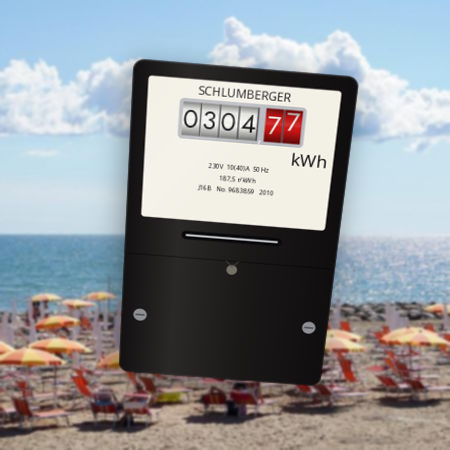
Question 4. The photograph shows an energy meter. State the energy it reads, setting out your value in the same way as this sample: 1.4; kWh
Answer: 304.77; kWh
